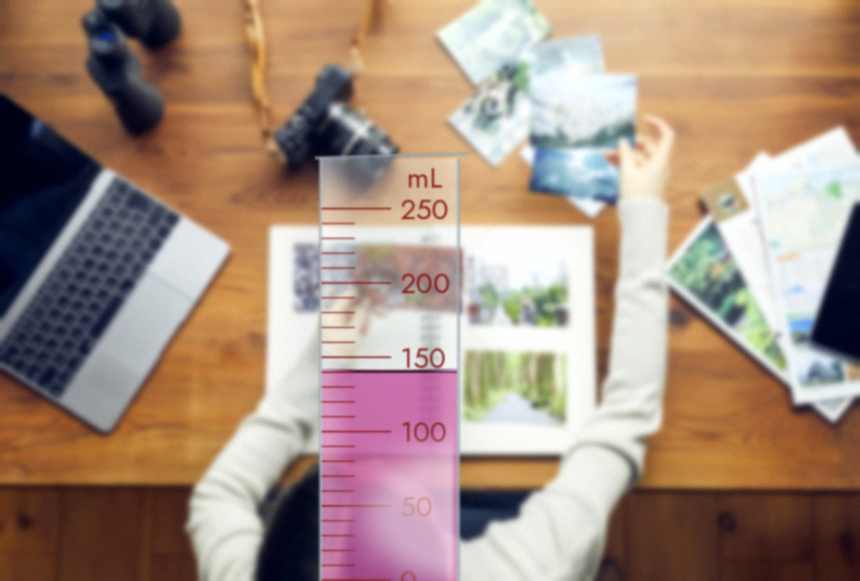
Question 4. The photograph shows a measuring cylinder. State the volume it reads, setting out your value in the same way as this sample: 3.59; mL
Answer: 140; mL
